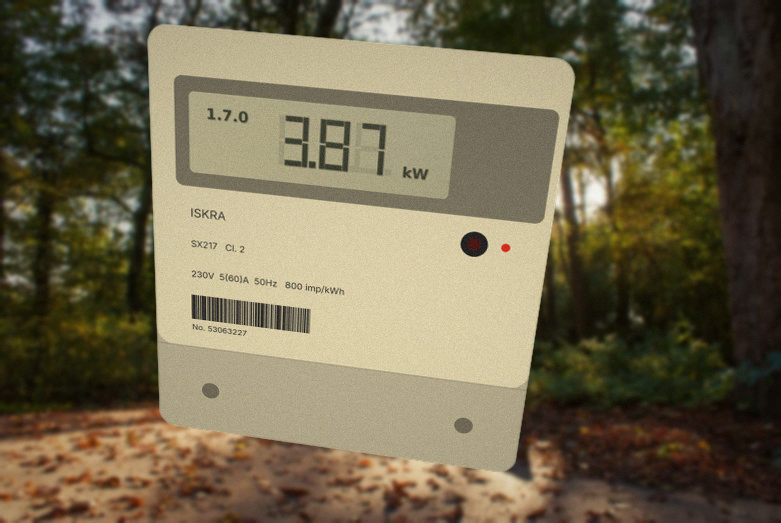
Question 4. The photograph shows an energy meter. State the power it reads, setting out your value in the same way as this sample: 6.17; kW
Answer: 3.87; kW
